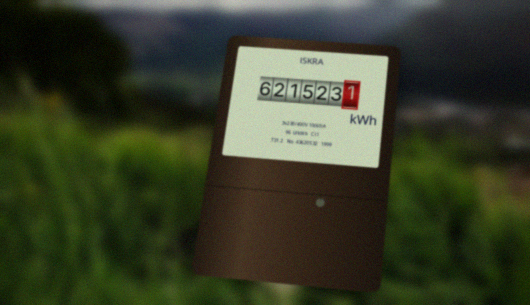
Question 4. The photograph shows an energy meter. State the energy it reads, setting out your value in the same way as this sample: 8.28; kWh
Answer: 621523.1; kWh
